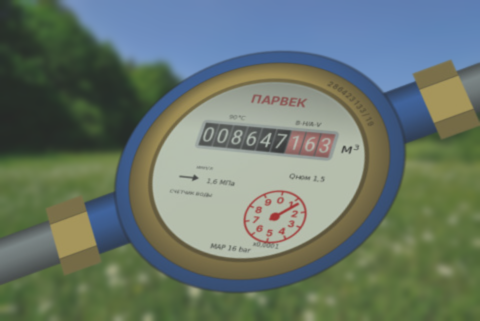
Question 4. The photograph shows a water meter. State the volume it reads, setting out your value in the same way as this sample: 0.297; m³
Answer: 8647.1631; m³
